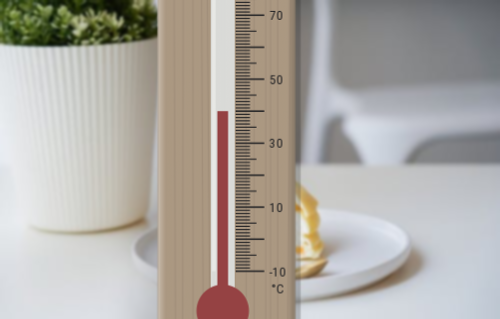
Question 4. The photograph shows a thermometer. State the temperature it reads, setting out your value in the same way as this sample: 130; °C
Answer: 40; °C
